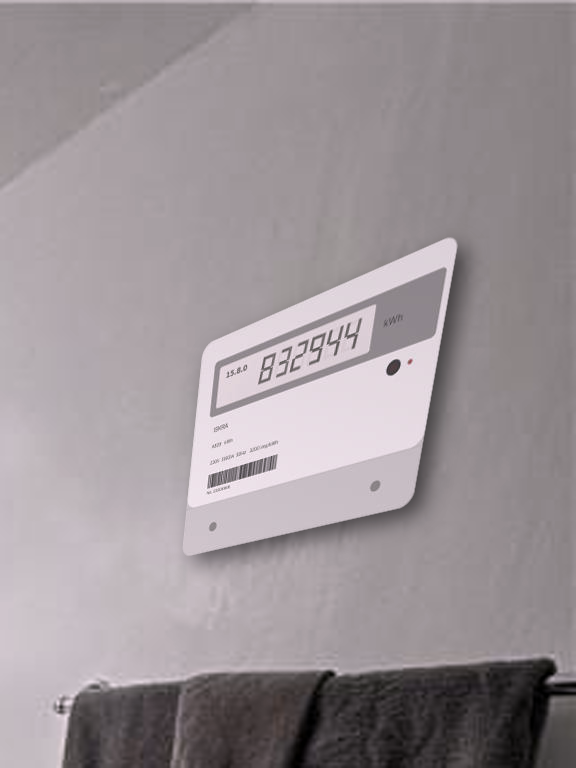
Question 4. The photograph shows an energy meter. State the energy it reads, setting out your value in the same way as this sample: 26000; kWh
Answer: 832944; kWh
